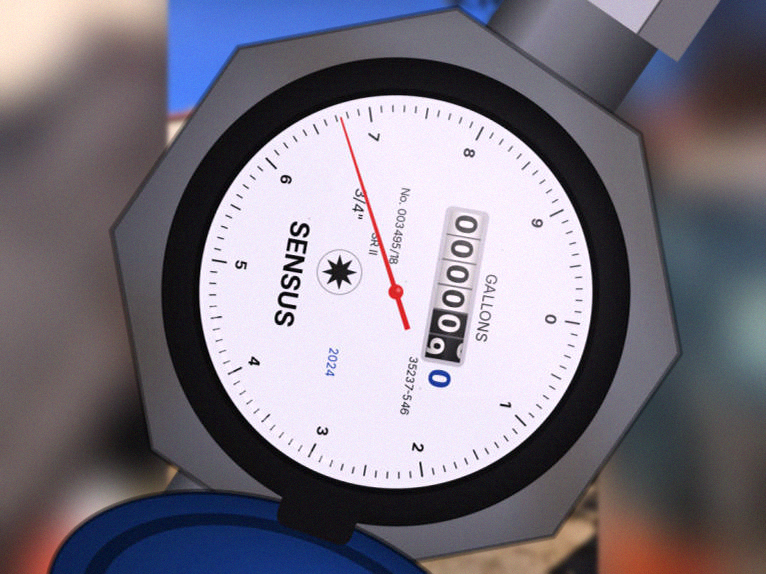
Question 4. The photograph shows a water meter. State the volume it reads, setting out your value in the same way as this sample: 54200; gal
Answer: 86.7; gal
